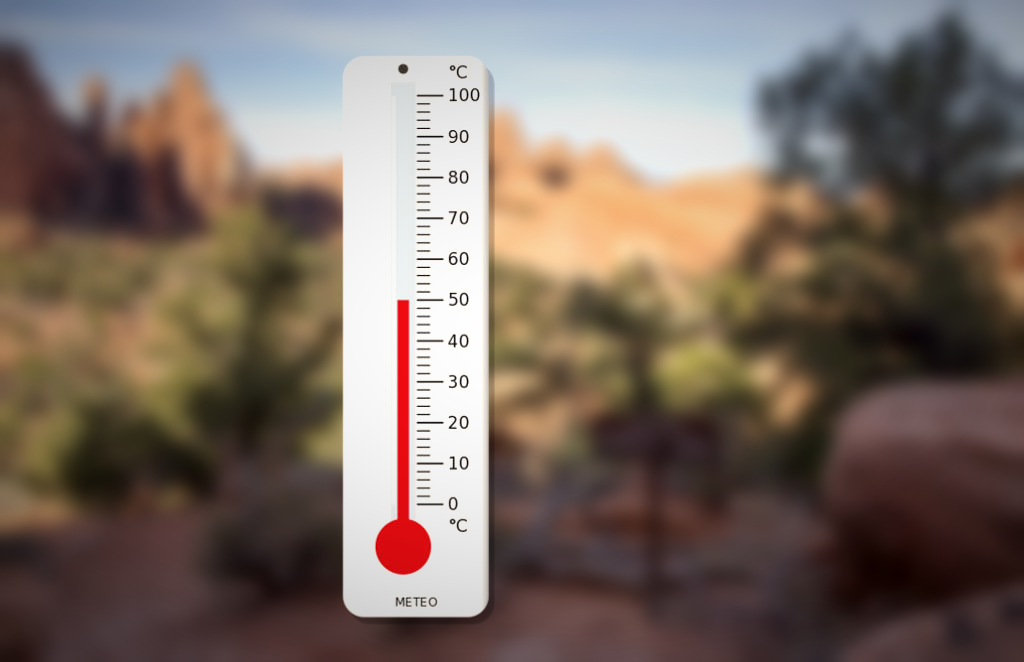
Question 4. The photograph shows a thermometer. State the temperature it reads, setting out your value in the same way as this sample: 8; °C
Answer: 50; °C
